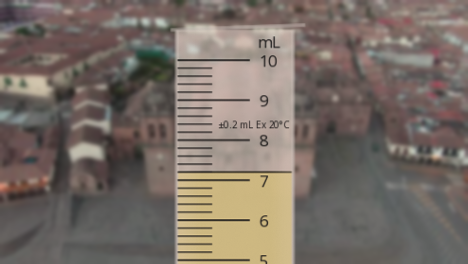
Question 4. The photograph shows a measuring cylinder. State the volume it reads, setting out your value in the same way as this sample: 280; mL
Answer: 7.2; mL
